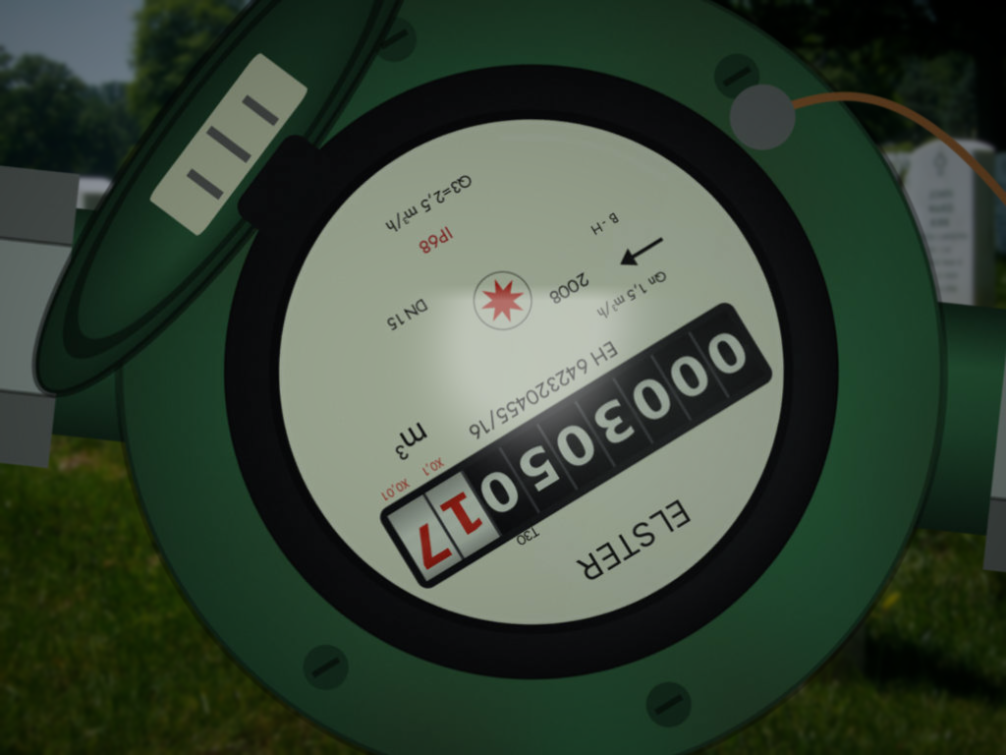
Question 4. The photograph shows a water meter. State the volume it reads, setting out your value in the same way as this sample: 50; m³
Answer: 3050.17; m³
